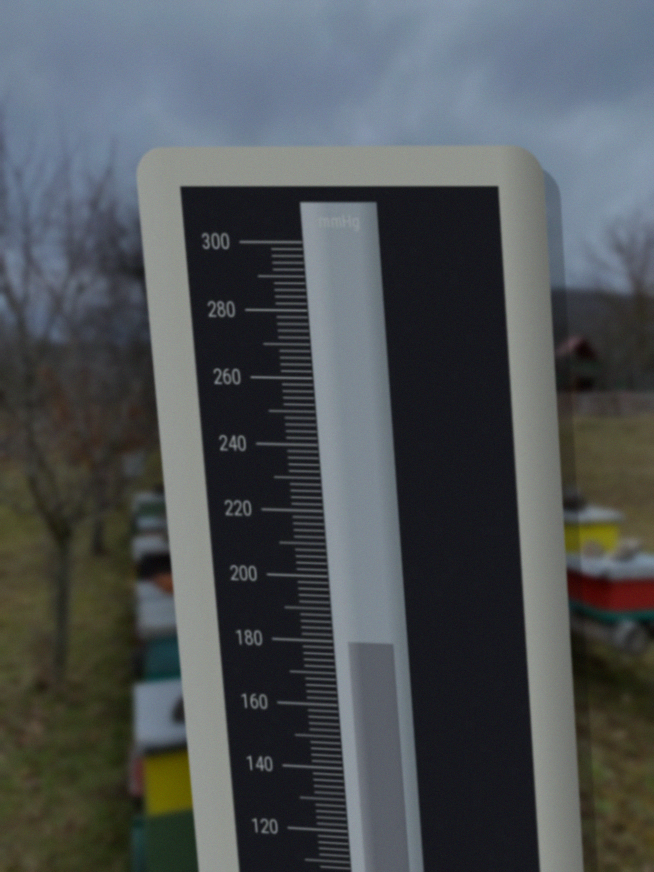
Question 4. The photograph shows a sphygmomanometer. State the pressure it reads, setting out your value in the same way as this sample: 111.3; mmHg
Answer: 180; mmHg
